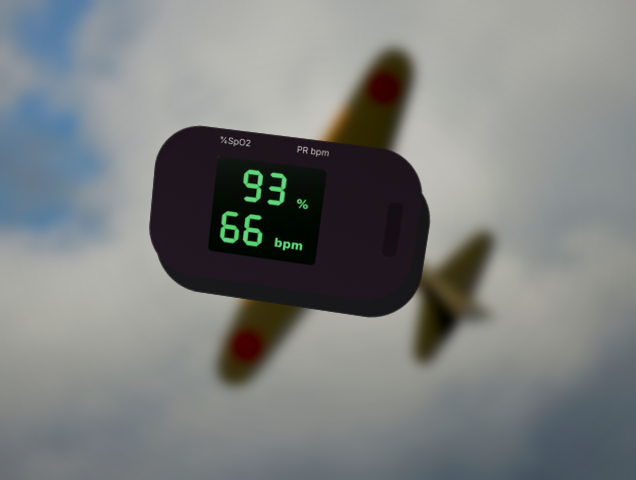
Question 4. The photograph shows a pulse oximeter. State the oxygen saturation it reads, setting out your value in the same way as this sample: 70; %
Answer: 93; %
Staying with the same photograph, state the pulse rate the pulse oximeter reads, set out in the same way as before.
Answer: 66; bpm
